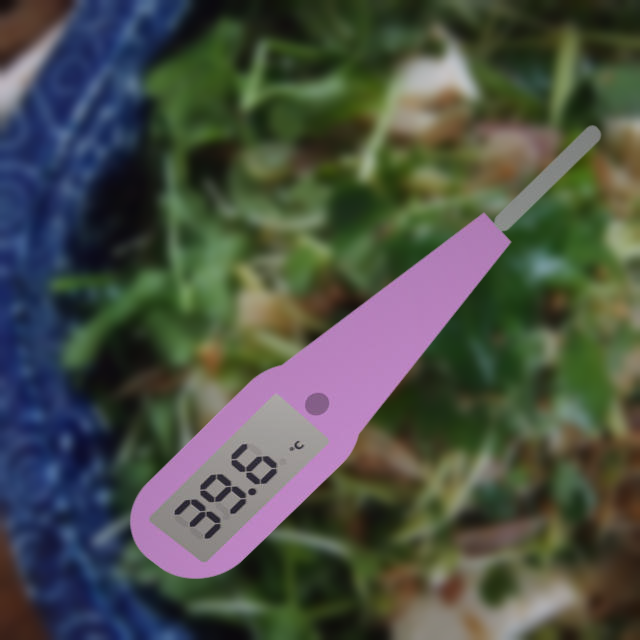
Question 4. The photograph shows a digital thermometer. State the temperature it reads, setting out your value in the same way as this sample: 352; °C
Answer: 39.6; °C
